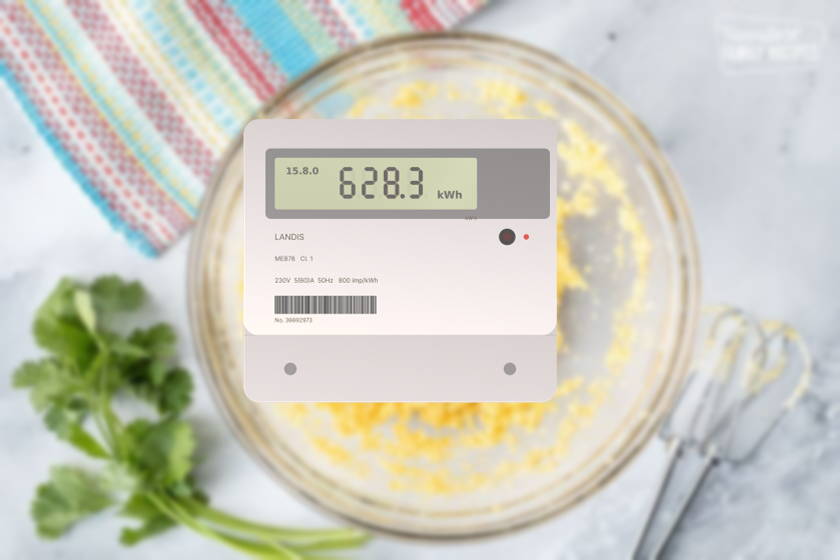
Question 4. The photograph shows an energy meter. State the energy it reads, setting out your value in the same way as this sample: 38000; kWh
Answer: 628.3; kWh
